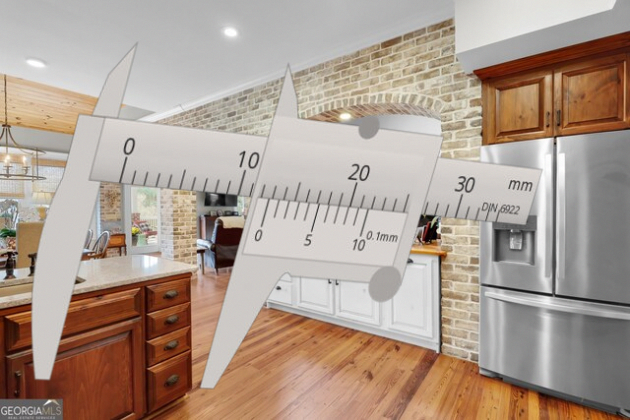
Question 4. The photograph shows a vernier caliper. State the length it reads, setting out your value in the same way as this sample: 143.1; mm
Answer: 12.7; mm
